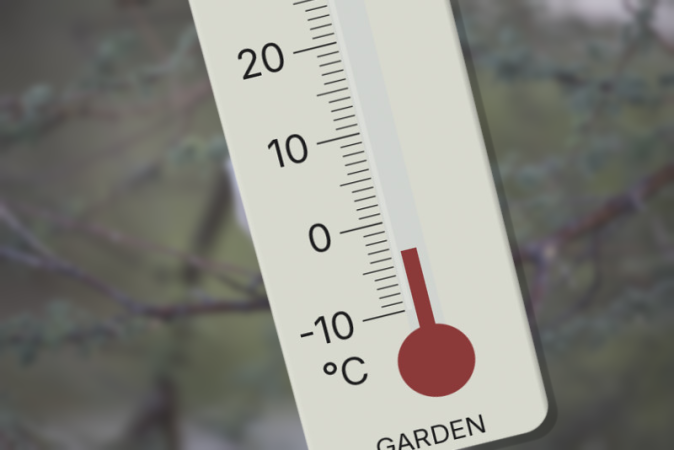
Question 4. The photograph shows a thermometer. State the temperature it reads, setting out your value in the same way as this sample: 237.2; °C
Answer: -3.5; °C
